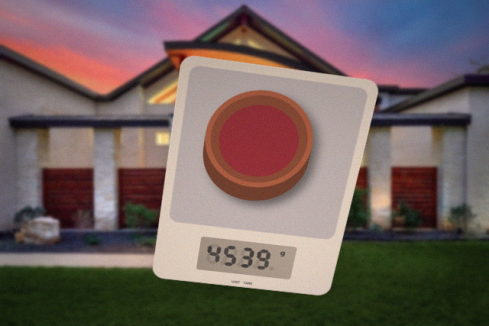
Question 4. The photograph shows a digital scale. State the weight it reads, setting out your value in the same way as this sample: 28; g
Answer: 4539; g
